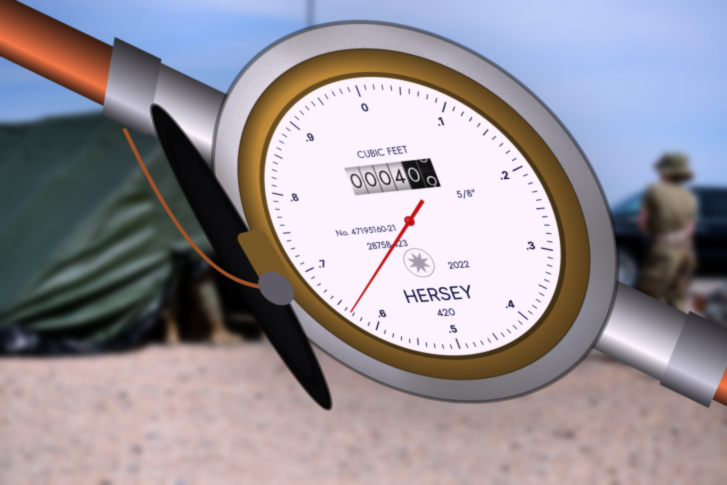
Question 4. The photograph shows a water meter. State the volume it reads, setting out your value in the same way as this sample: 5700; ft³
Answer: 408.63; ft³
